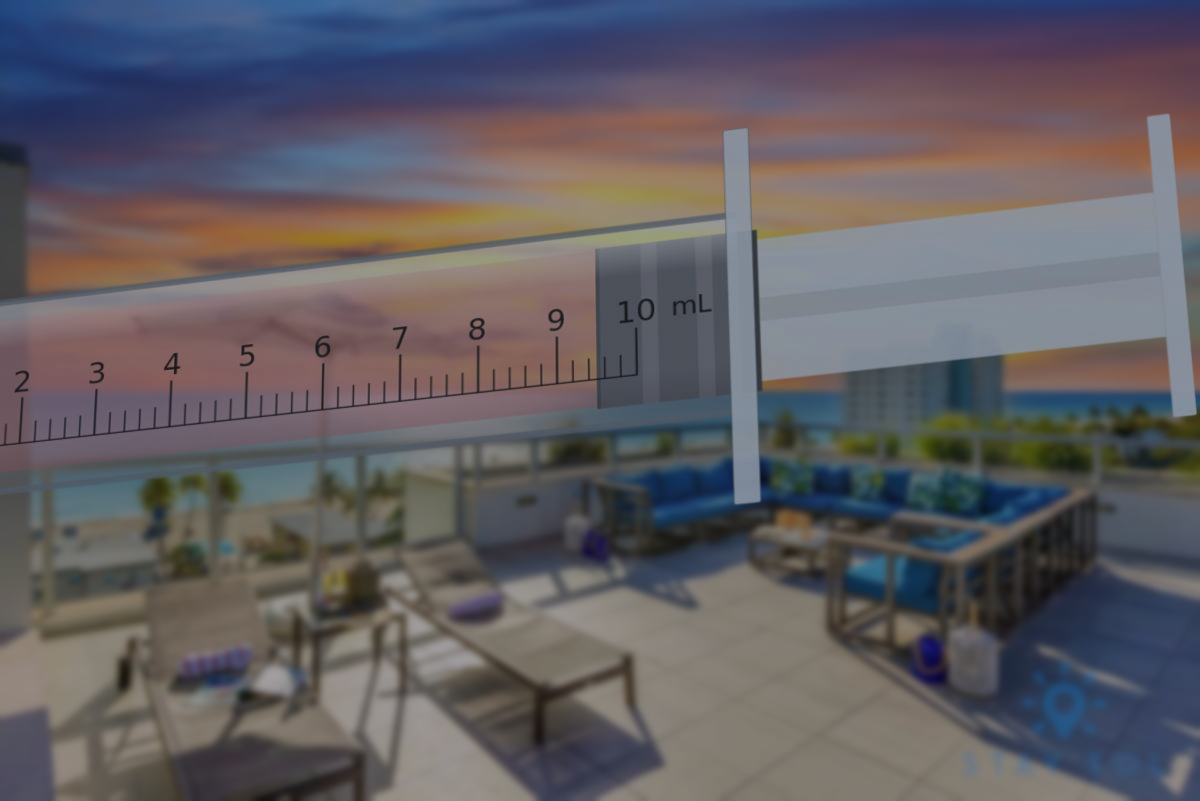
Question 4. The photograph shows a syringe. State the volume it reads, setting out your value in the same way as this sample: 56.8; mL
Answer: 9.5; mL
